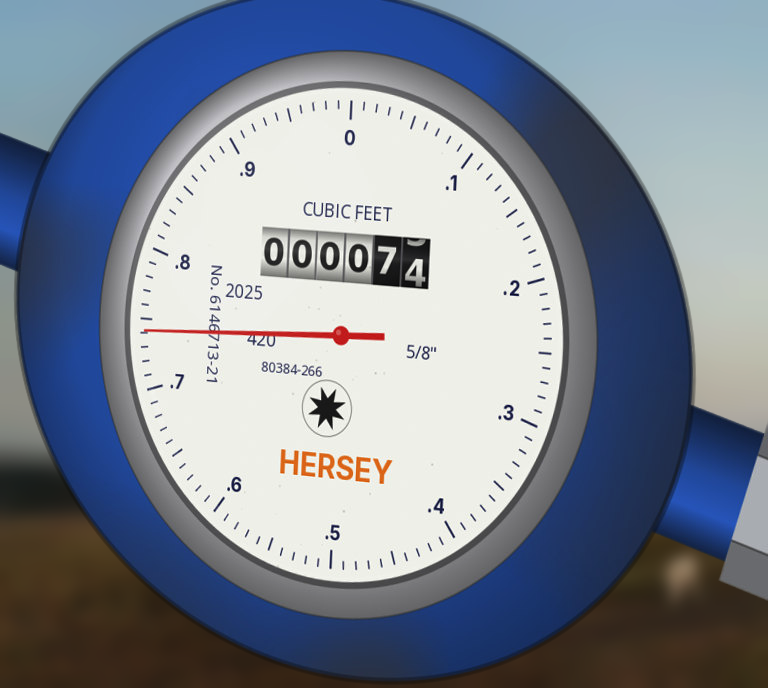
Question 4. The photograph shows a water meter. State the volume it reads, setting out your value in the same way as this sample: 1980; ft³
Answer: 73.74; ft³
